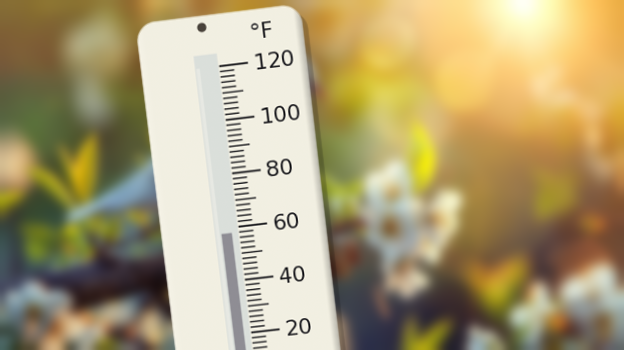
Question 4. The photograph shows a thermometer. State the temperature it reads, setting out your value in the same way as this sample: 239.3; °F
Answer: 58; °F
